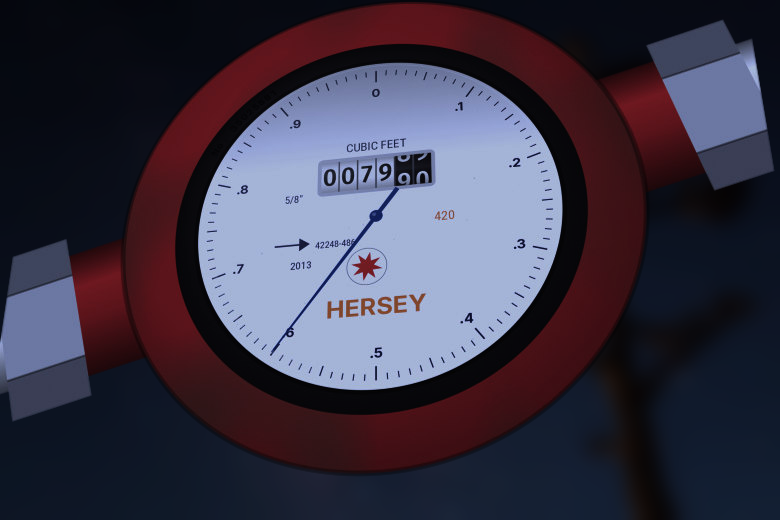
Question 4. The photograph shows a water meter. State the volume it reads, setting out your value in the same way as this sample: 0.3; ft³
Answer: 7989.60; ft³
